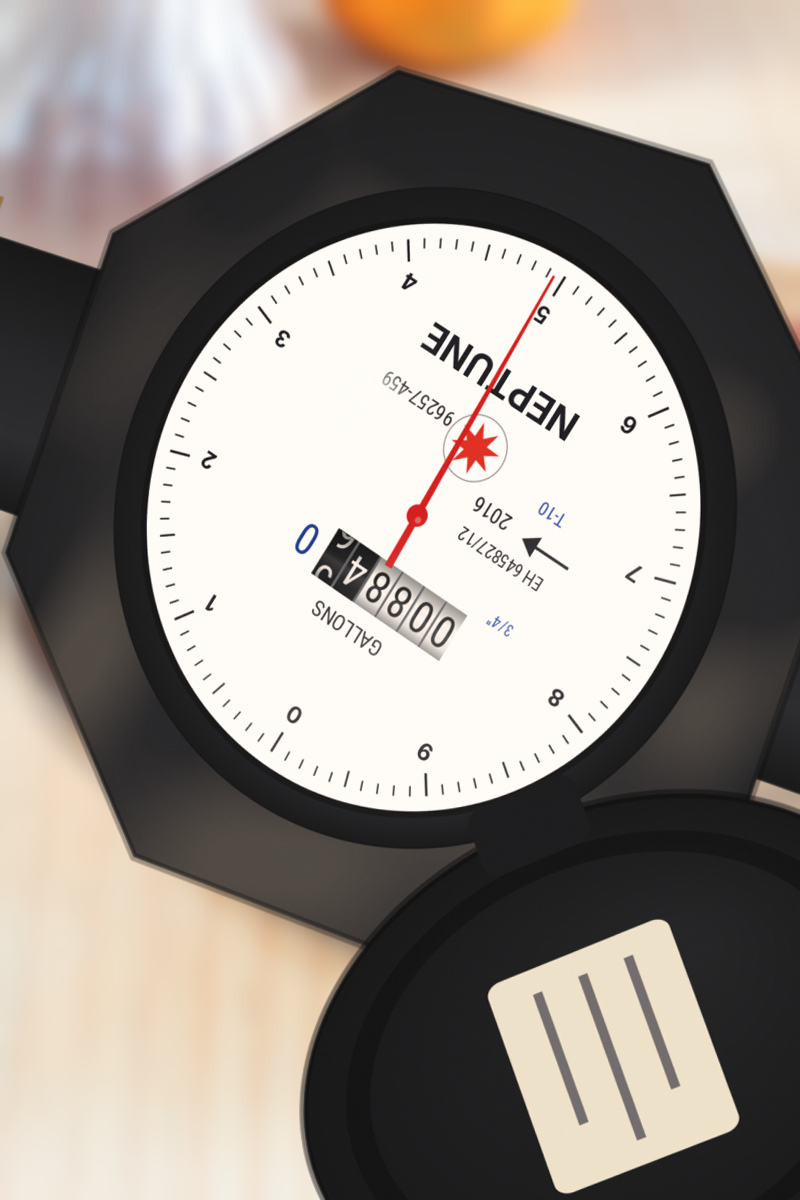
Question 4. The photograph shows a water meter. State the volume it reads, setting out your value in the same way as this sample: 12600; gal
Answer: 88454.9; gal
